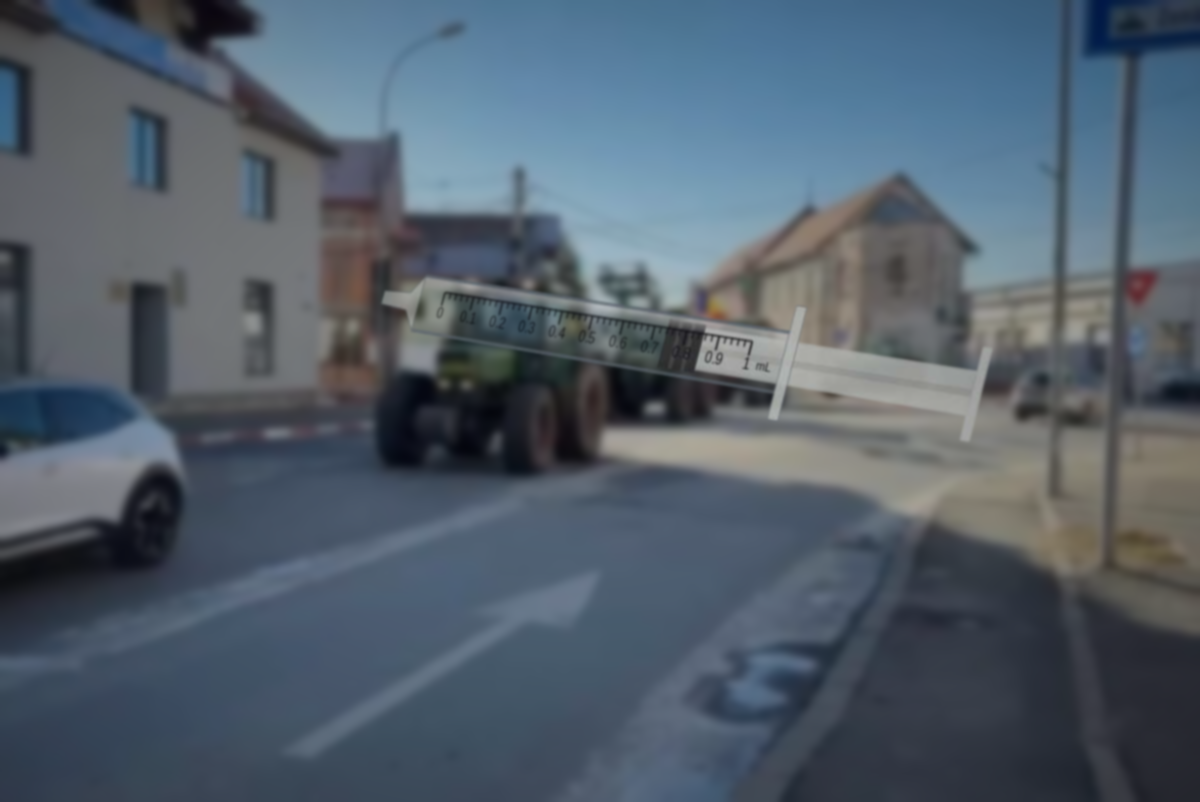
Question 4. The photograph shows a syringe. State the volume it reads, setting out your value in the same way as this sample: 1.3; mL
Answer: 0.74; mL
